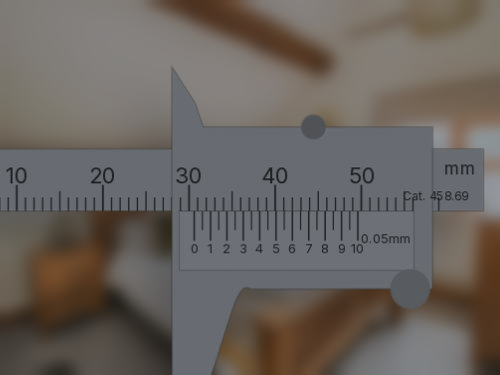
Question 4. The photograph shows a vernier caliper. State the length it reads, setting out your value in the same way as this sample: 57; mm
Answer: 30.6; mm
